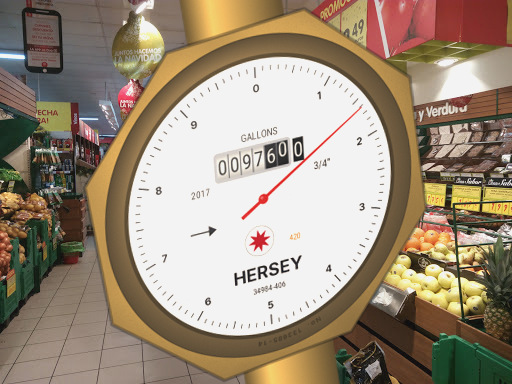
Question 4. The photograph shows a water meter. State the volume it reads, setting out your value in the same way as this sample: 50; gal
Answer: 97601.6; gal
